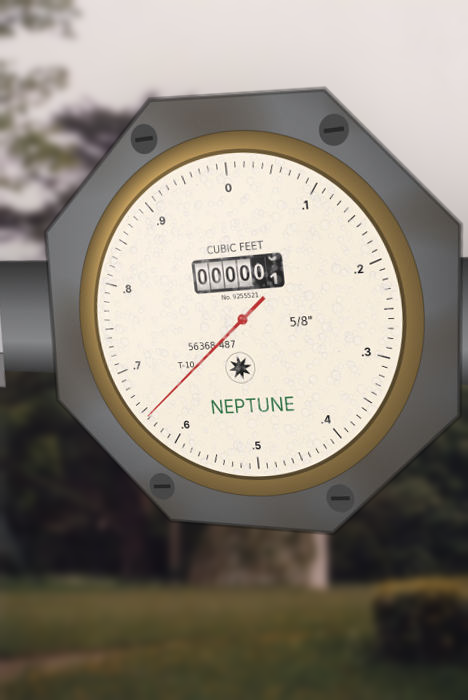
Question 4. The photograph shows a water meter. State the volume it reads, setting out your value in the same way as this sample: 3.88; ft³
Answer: 0.64; ft³
